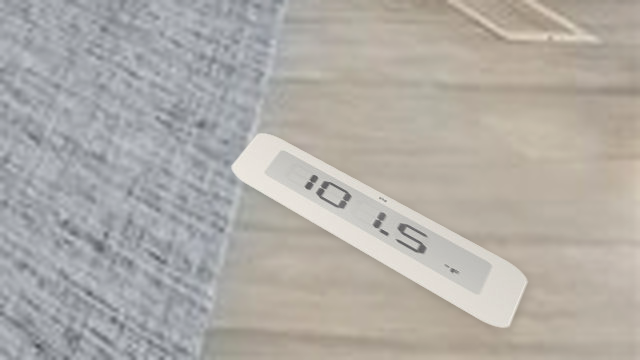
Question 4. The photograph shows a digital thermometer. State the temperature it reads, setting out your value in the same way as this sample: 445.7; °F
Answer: 101.5; °F
